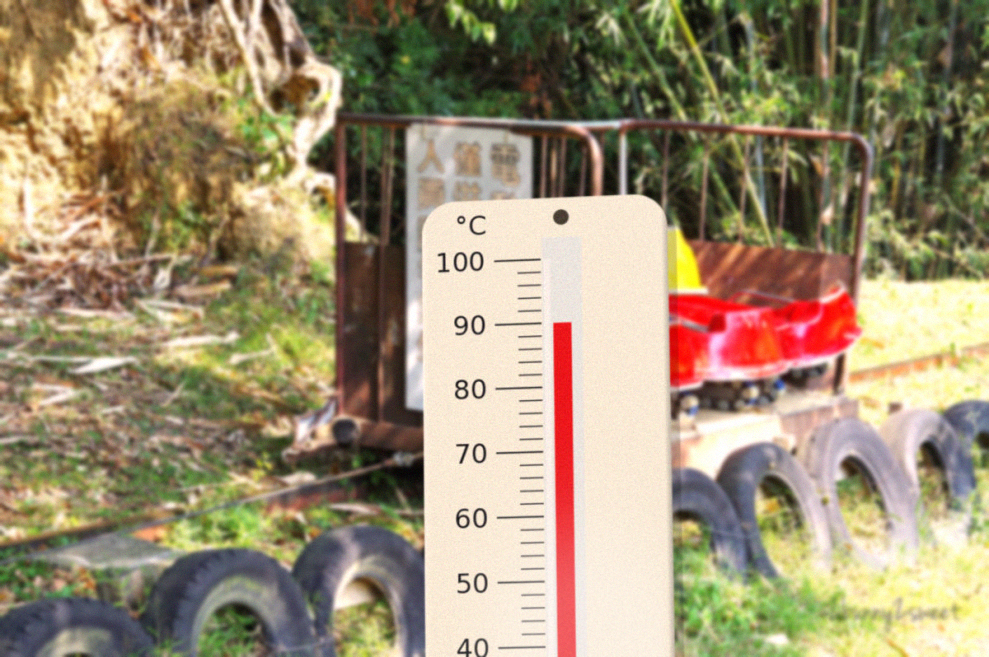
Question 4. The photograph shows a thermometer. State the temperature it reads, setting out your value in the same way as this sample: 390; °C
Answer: 90; °C
